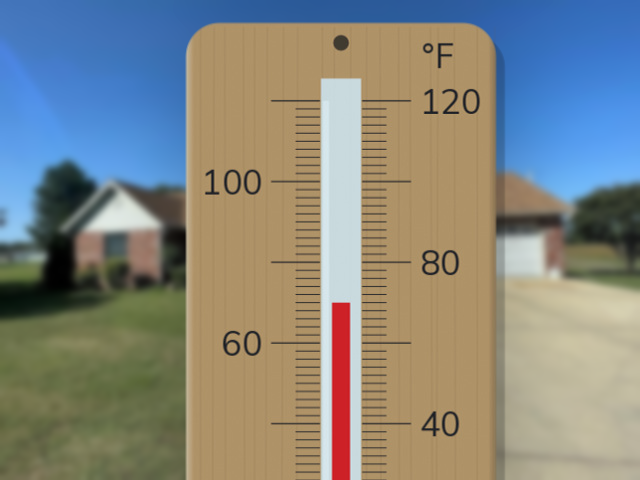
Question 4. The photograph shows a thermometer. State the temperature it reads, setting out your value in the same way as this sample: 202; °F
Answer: 70; °F
